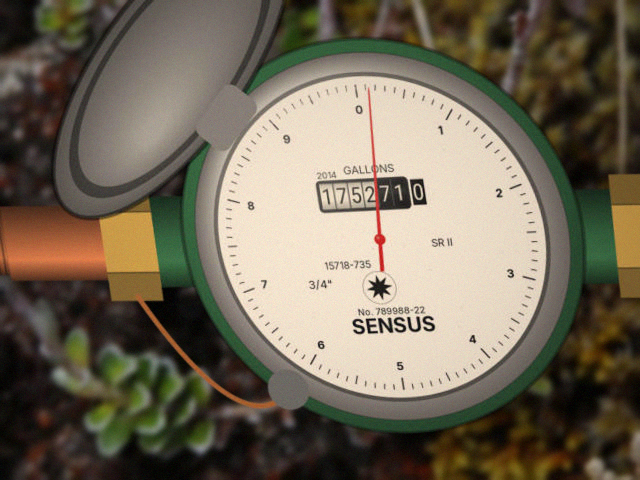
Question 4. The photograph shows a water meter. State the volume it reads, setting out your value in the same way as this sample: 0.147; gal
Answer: 1752710.1; gal
